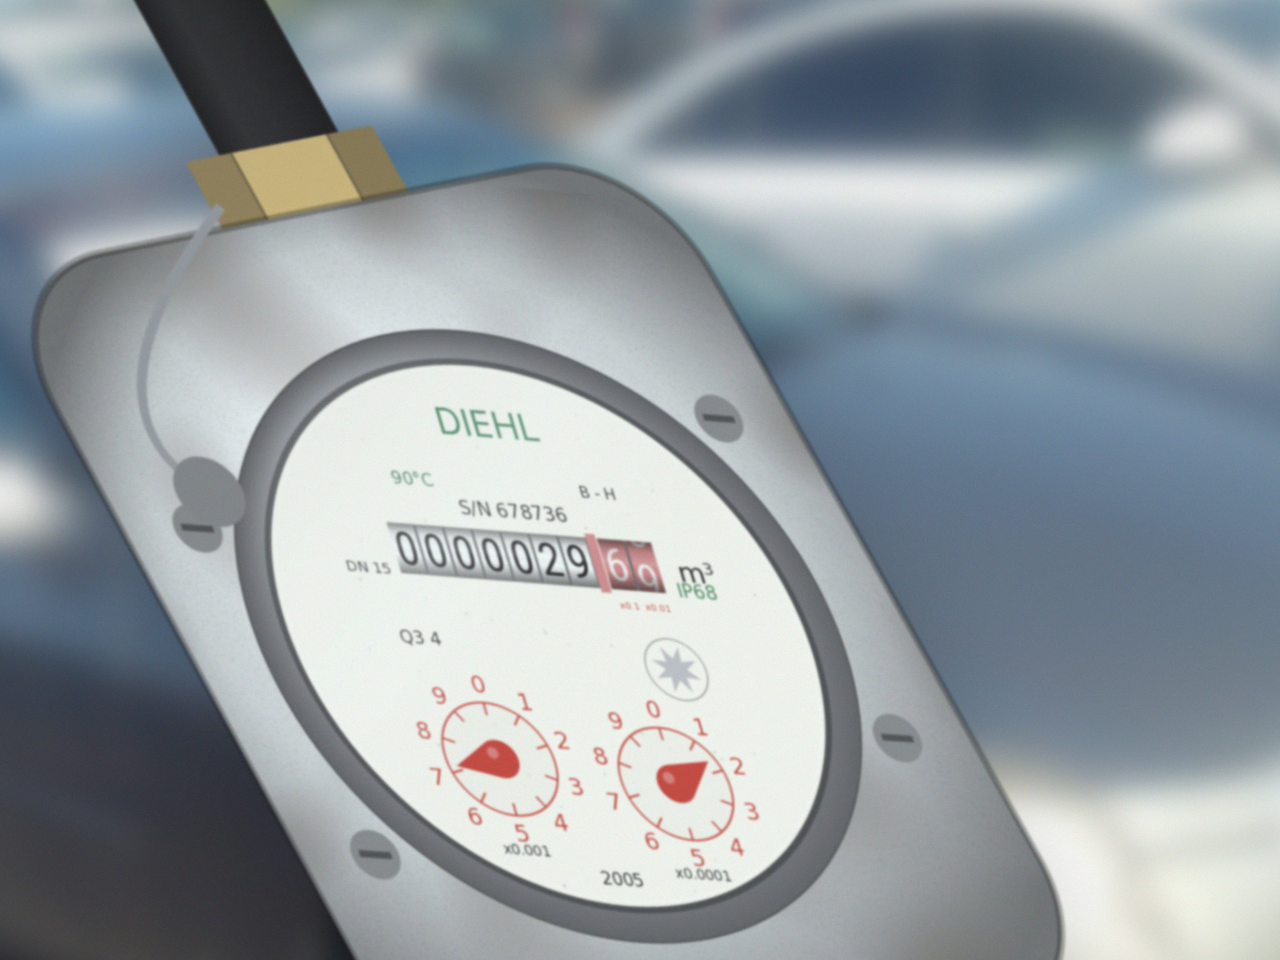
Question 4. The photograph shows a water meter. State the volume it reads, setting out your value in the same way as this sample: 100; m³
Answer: 29.6871; m³
